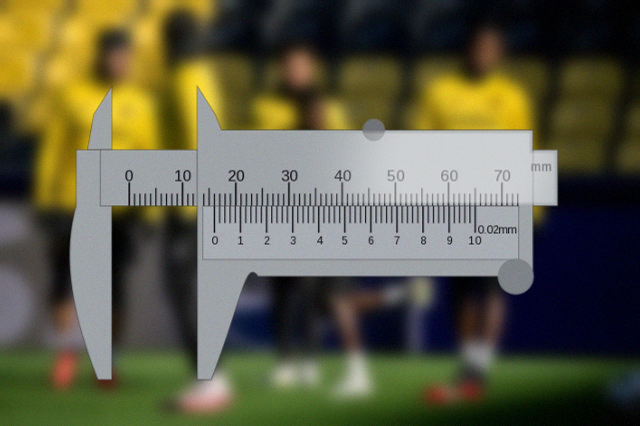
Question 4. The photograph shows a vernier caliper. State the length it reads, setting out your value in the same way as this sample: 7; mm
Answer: 16.0; mm
